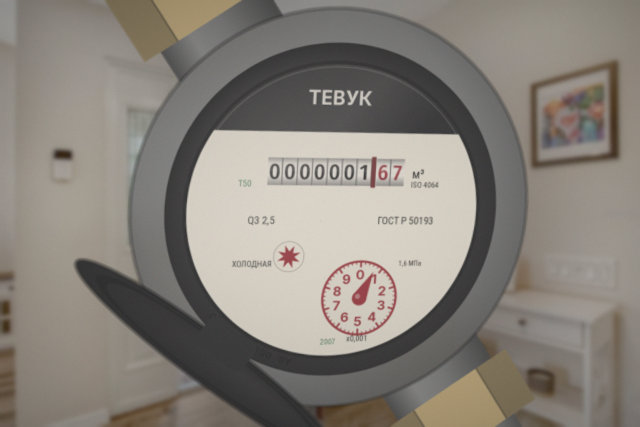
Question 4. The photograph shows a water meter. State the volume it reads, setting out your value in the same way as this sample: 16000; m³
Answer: 1.670; m³
